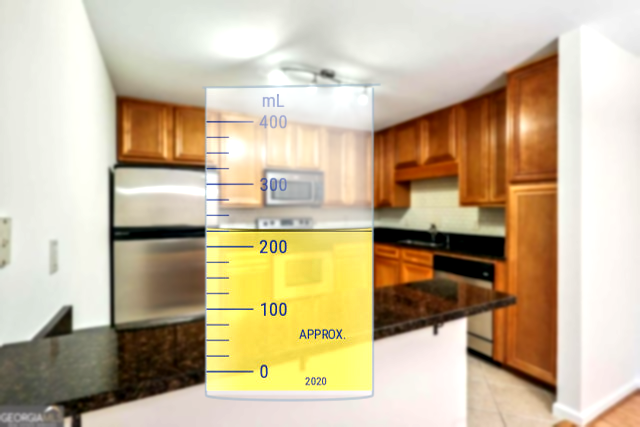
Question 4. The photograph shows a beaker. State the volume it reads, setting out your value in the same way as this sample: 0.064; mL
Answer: 225; mL
